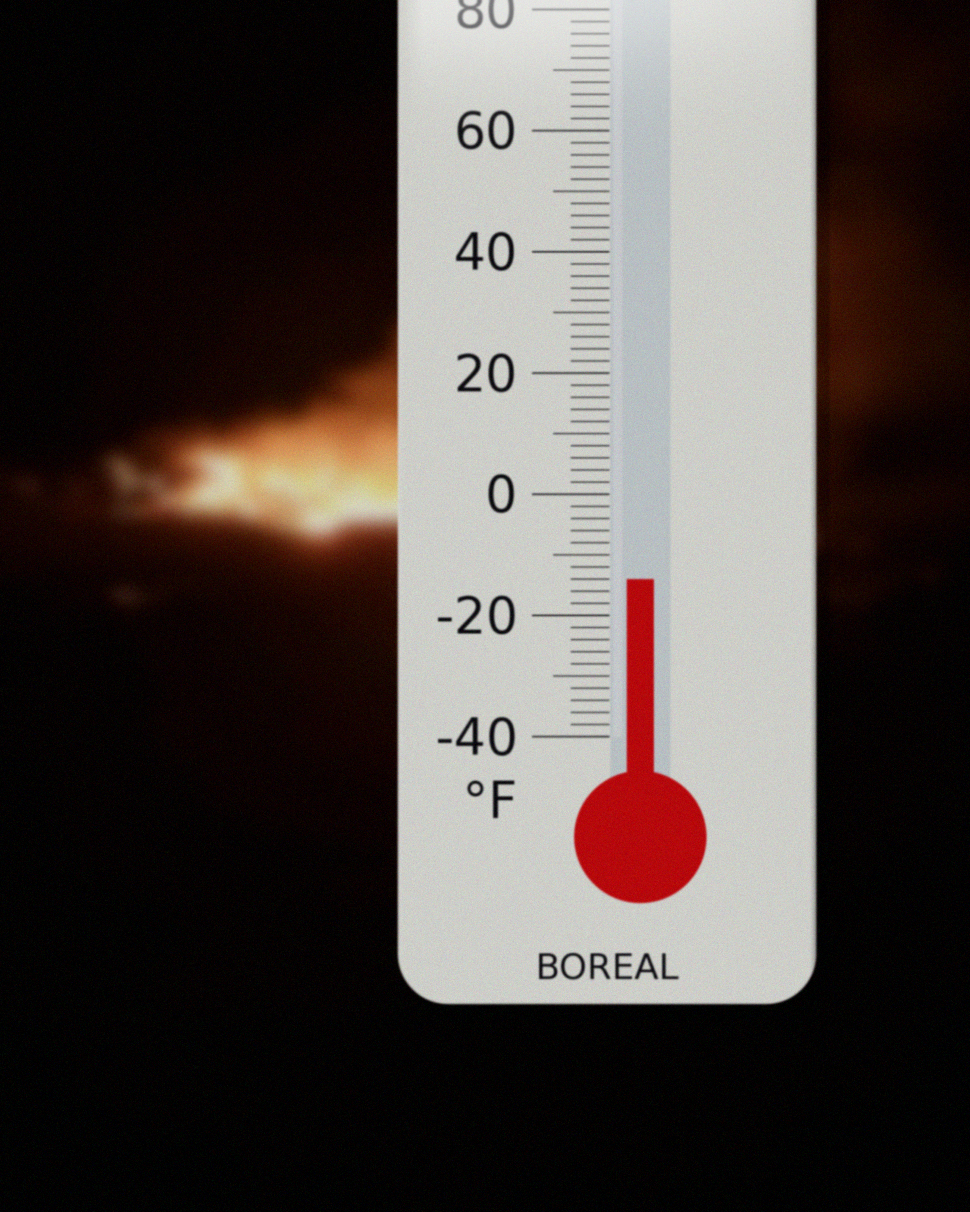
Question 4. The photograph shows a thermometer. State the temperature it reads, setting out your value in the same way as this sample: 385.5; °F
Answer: -14; °F
